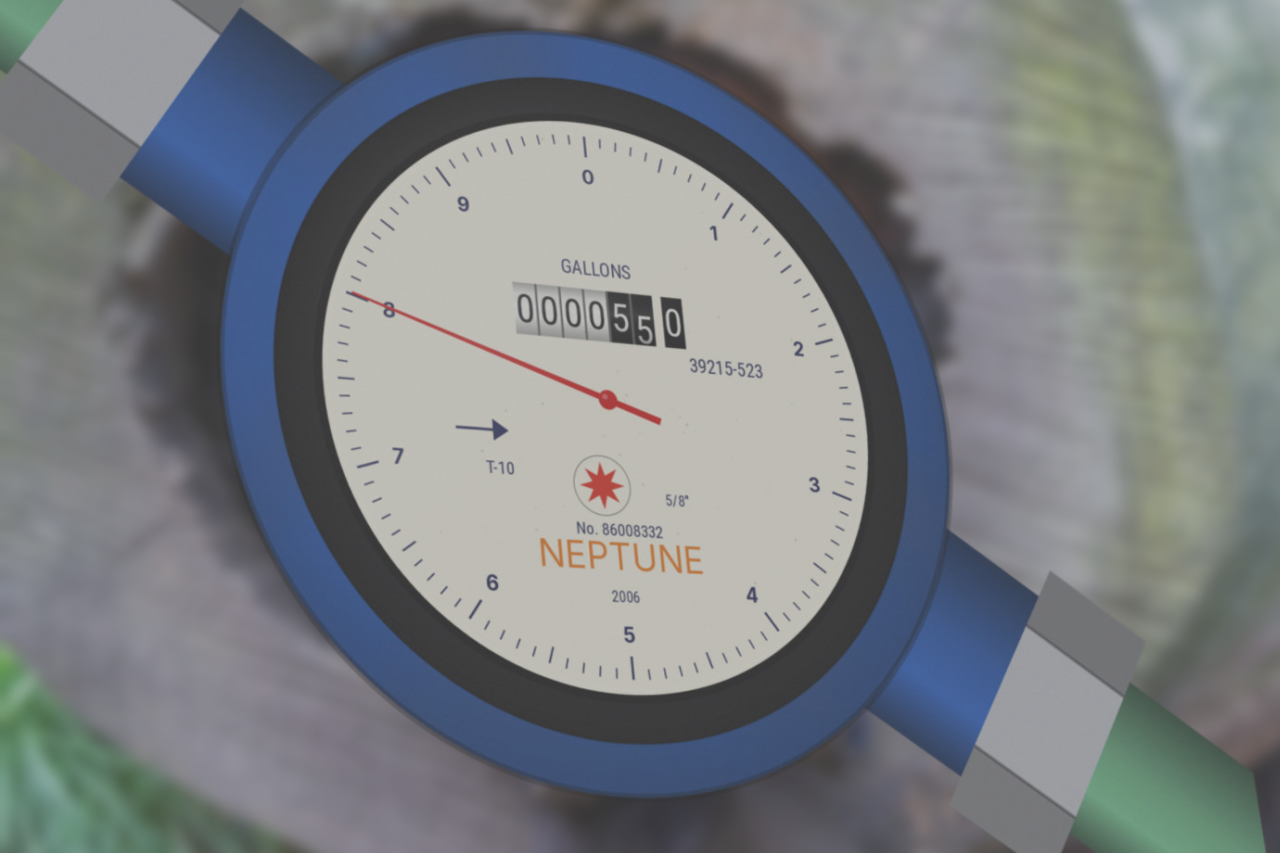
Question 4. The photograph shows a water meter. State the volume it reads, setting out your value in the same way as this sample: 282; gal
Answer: 548.0; gal
